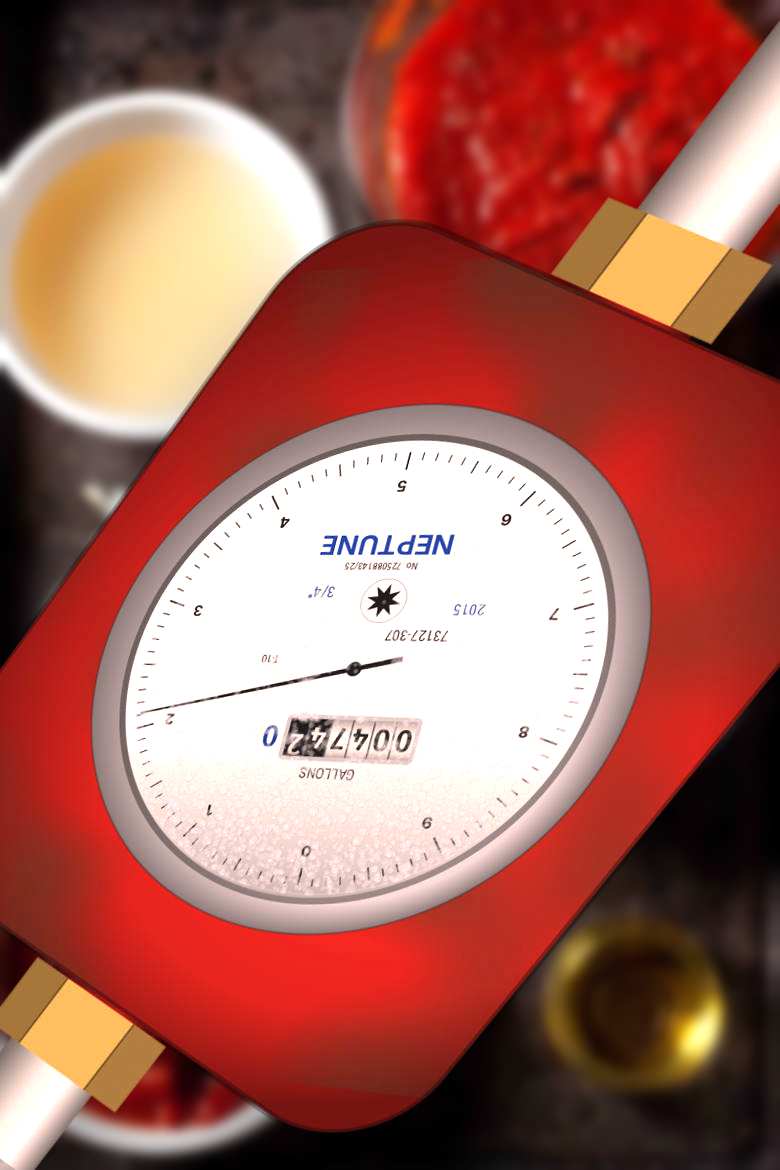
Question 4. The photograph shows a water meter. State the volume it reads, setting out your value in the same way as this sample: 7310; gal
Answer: 47422.1; gal
